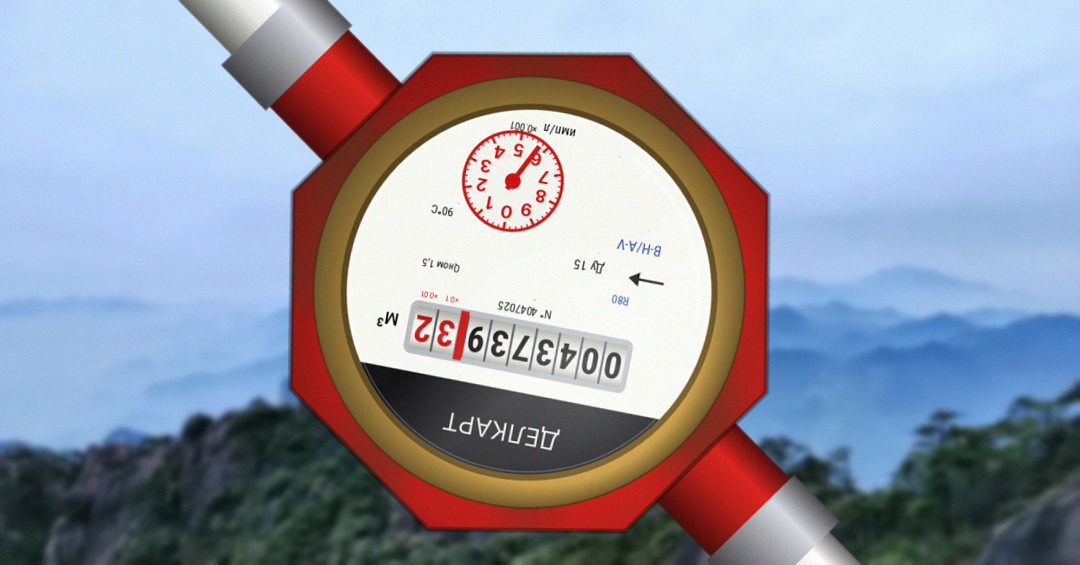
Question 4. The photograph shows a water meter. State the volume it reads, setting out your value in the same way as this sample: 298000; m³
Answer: 43739.325; m³
